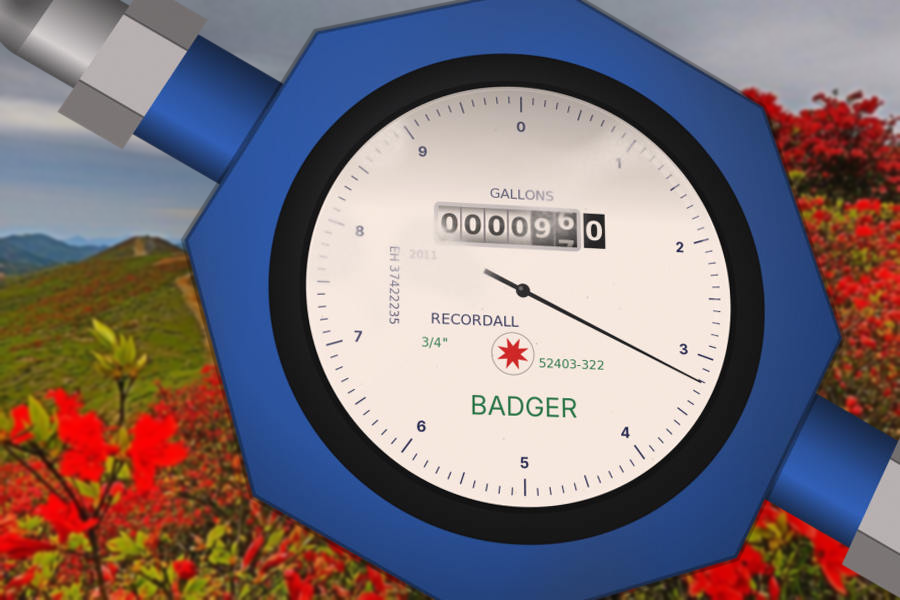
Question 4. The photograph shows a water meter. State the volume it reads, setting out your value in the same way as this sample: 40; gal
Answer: 963.2; gal
